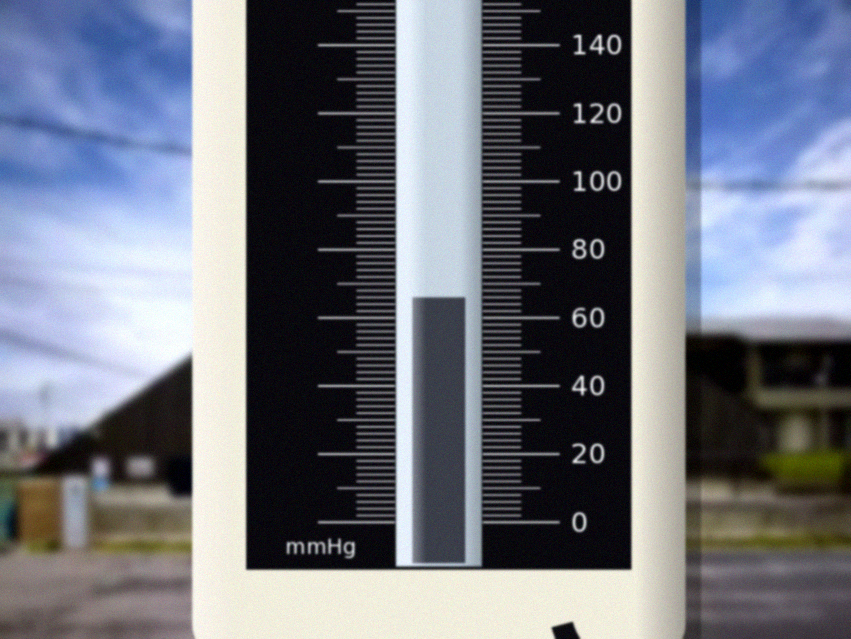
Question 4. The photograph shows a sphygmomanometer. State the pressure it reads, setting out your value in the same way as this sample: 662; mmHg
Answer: 66; mmHg
